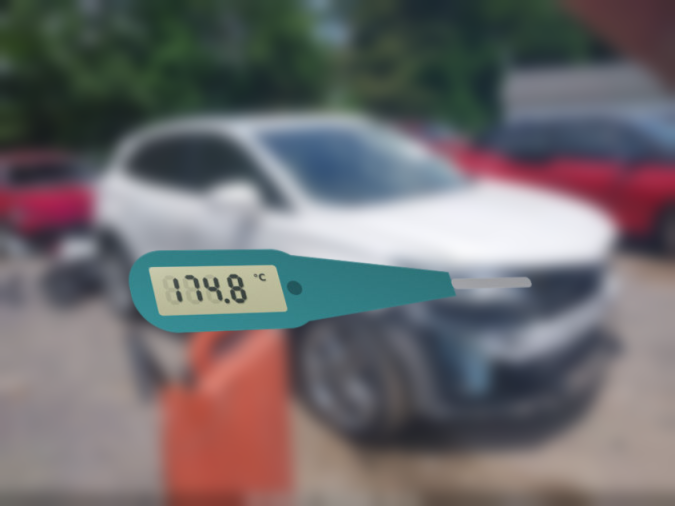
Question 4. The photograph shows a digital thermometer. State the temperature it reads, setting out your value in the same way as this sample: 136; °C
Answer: 174.8; °C
